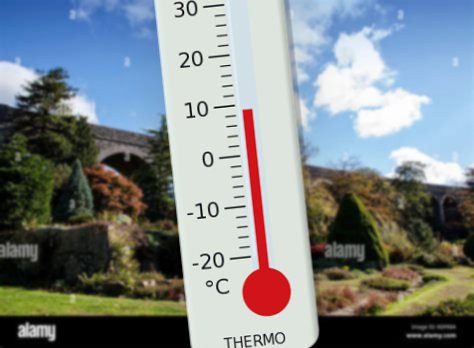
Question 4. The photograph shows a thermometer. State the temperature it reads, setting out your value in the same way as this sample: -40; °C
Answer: 9; °C
